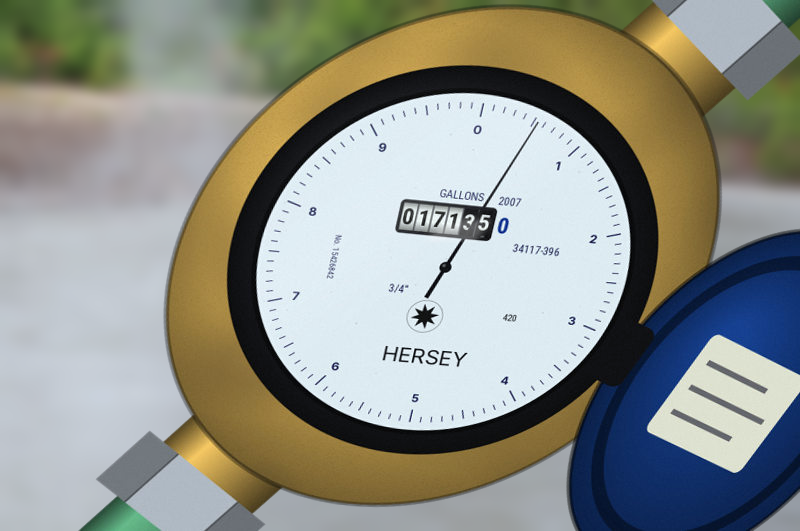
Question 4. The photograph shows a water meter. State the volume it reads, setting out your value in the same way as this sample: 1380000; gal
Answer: 171350.5; gal
